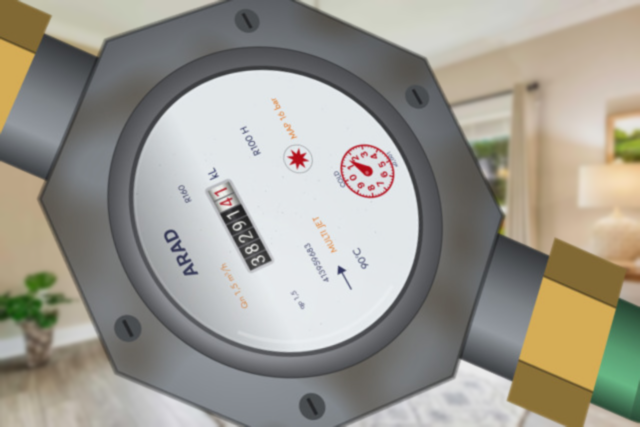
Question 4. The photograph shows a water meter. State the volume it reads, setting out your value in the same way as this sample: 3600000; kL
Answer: 38291.411; kL
